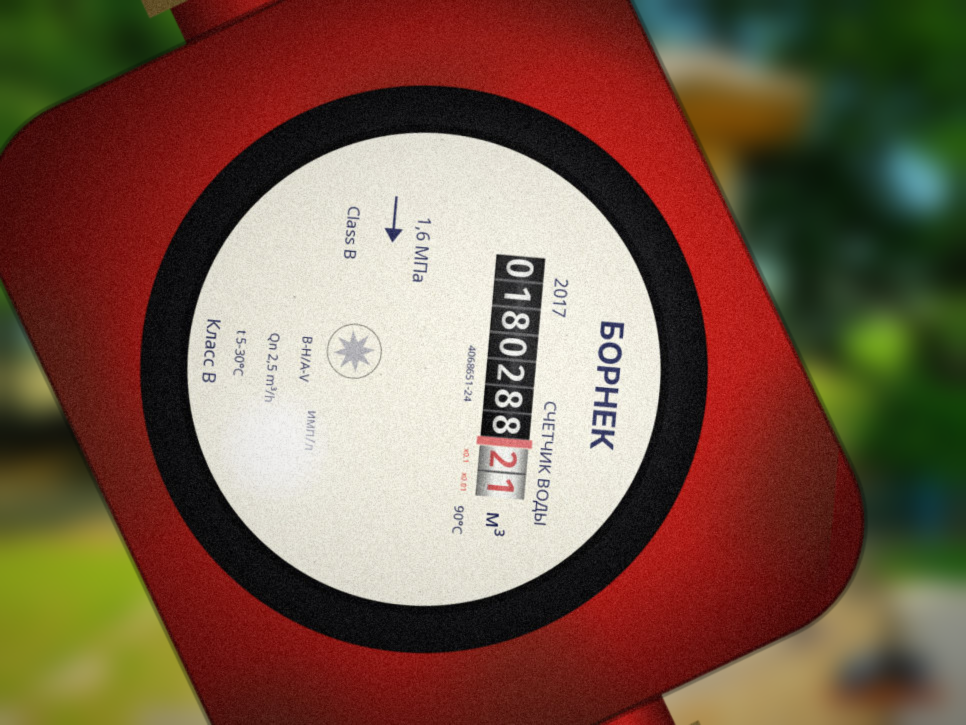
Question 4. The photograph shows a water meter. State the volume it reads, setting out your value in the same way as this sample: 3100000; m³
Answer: 180288.21; m³
